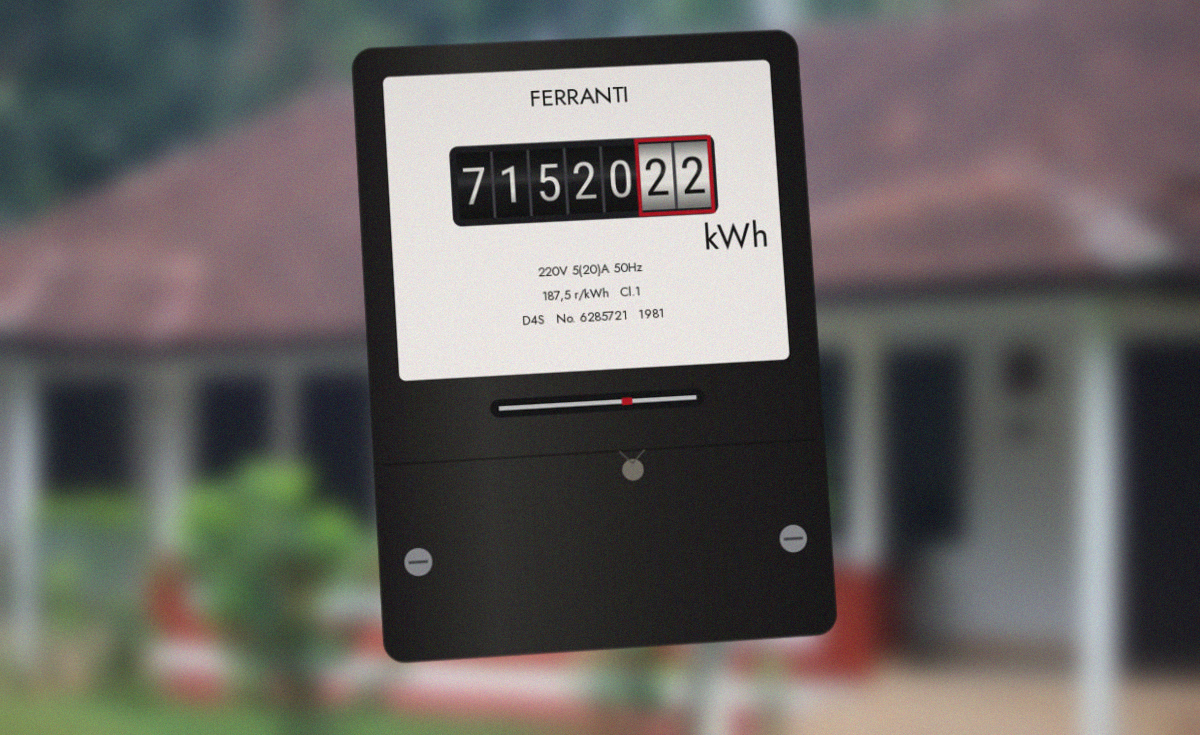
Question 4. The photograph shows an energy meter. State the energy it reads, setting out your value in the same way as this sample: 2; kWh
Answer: 71520.22; kWh
